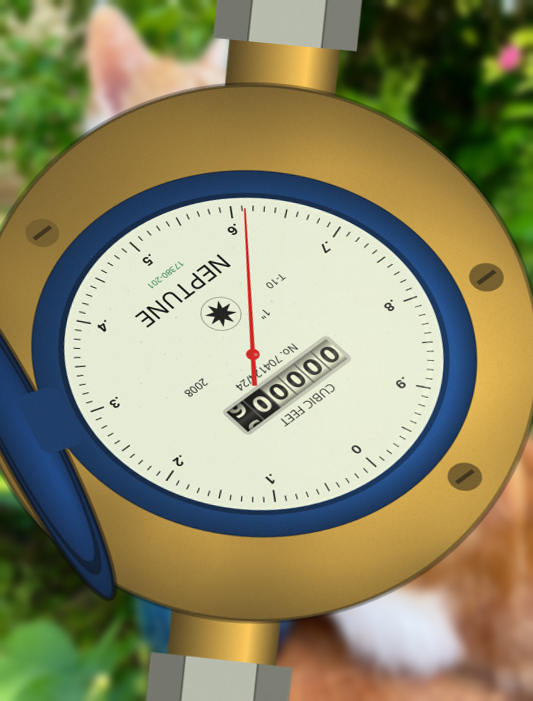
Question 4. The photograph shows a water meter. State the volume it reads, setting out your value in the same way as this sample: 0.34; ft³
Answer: 5.61; ft³
